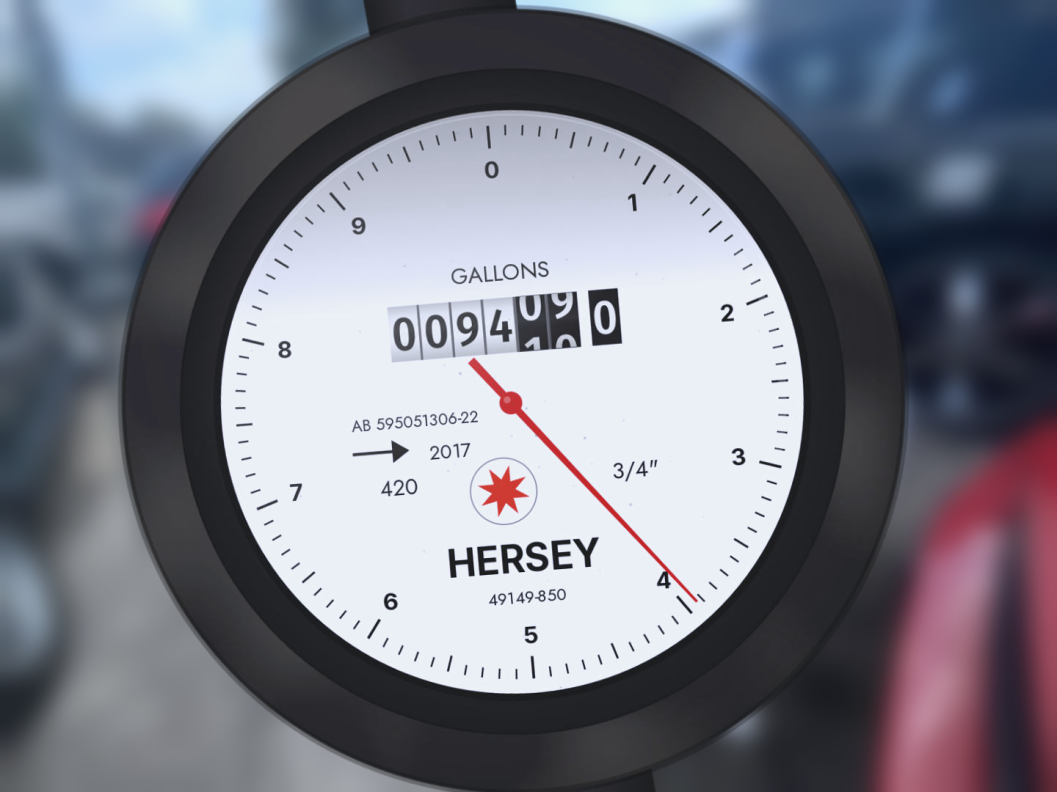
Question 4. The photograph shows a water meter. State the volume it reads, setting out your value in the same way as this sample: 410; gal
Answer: 94093.9; gal
